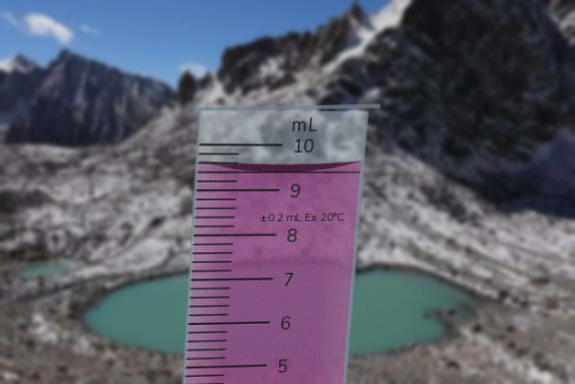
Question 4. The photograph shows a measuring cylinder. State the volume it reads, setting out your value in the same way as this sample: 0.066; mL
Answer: 9.4; mL
